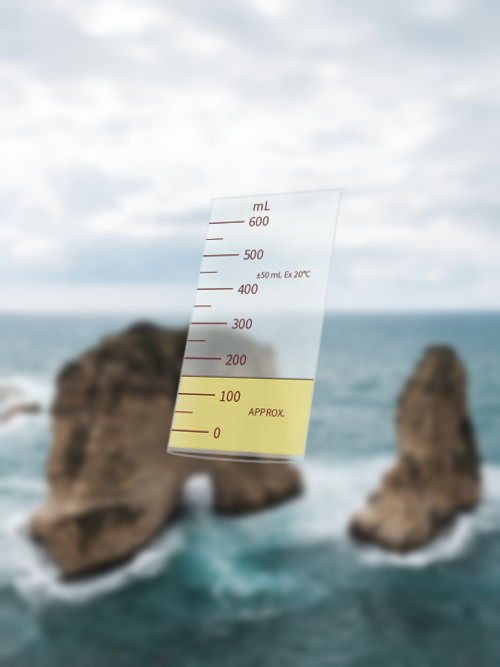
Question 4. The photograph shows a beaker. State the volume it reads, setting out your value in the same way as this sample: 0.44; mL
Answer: 150; mL
